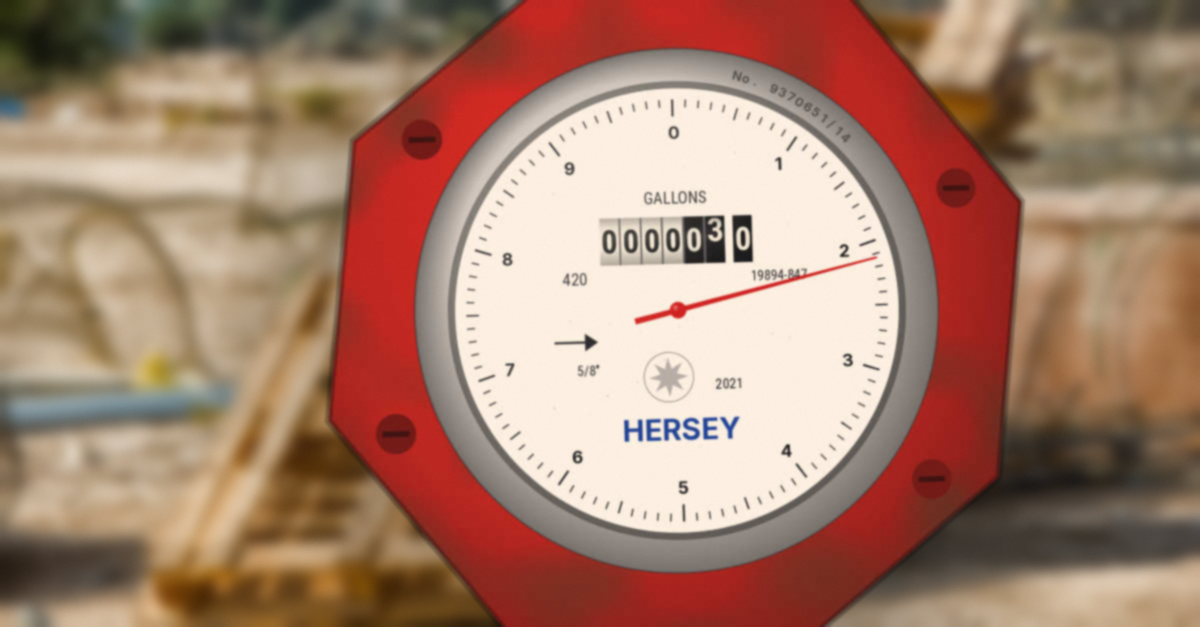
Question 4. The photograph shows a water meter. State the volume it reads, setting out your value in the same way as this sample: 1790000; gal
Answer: 32.1; gal
